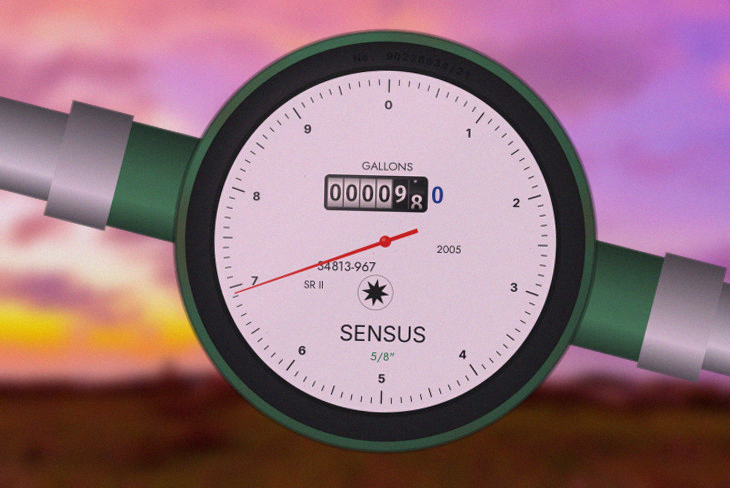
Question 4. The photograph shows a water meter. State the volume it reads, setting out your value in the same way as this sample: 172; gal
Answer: 976.9; gal
